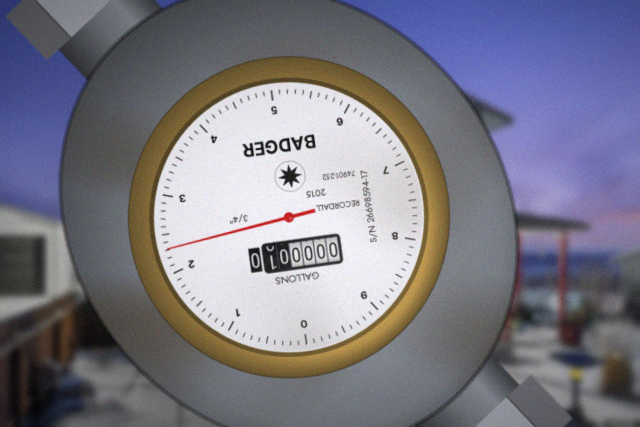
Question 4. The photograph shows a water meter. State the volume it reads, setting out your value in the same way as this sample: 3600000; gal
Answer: 12.3; gal
